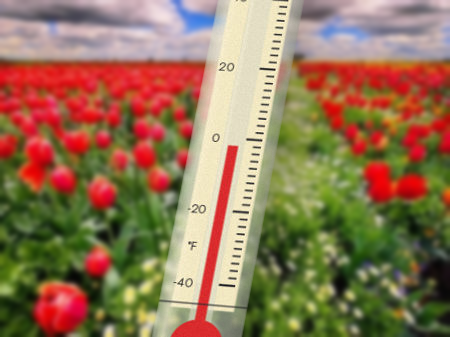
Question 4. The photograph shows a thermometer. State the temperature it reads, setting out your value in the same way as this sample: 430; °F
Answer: -2; °F
